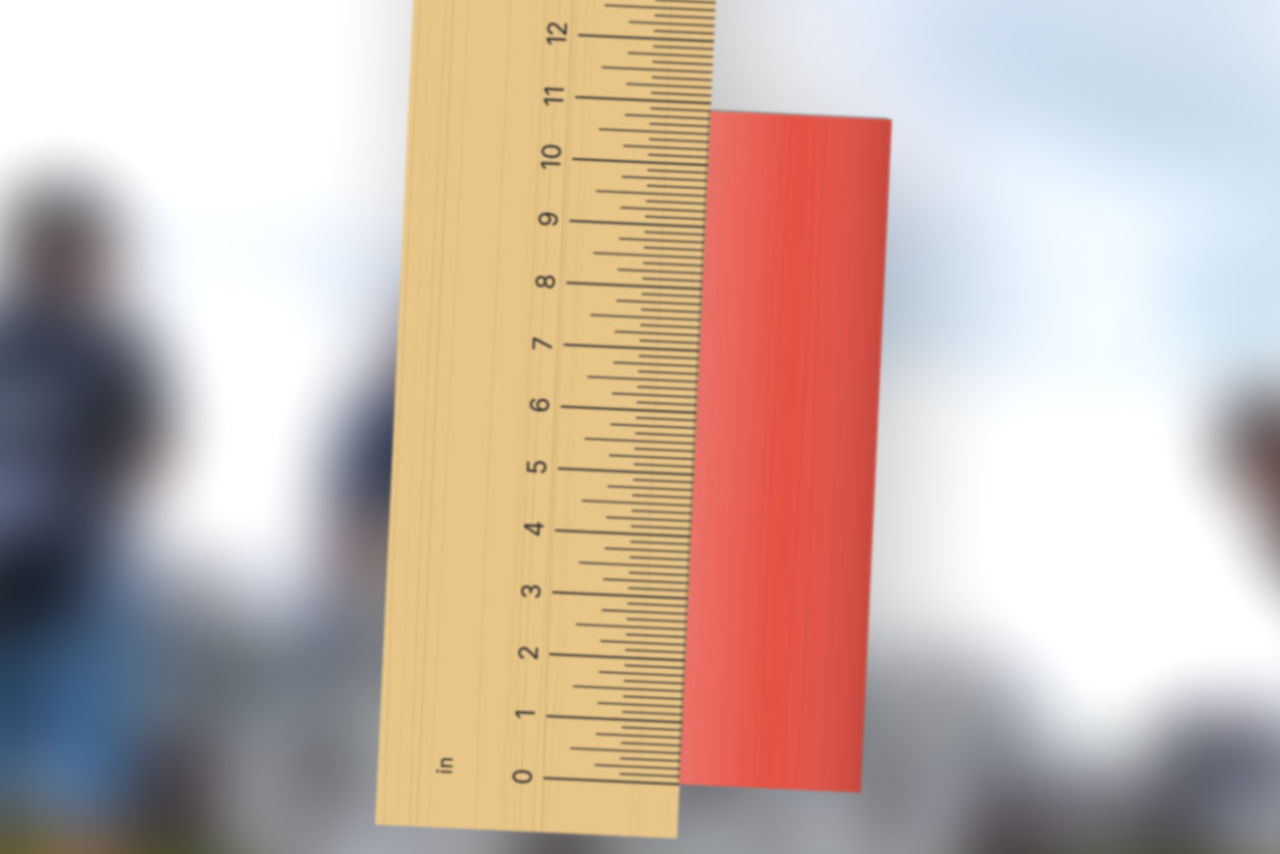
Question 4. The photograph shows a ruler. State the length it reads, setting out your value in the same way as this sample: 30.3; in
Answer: 10.875; in
